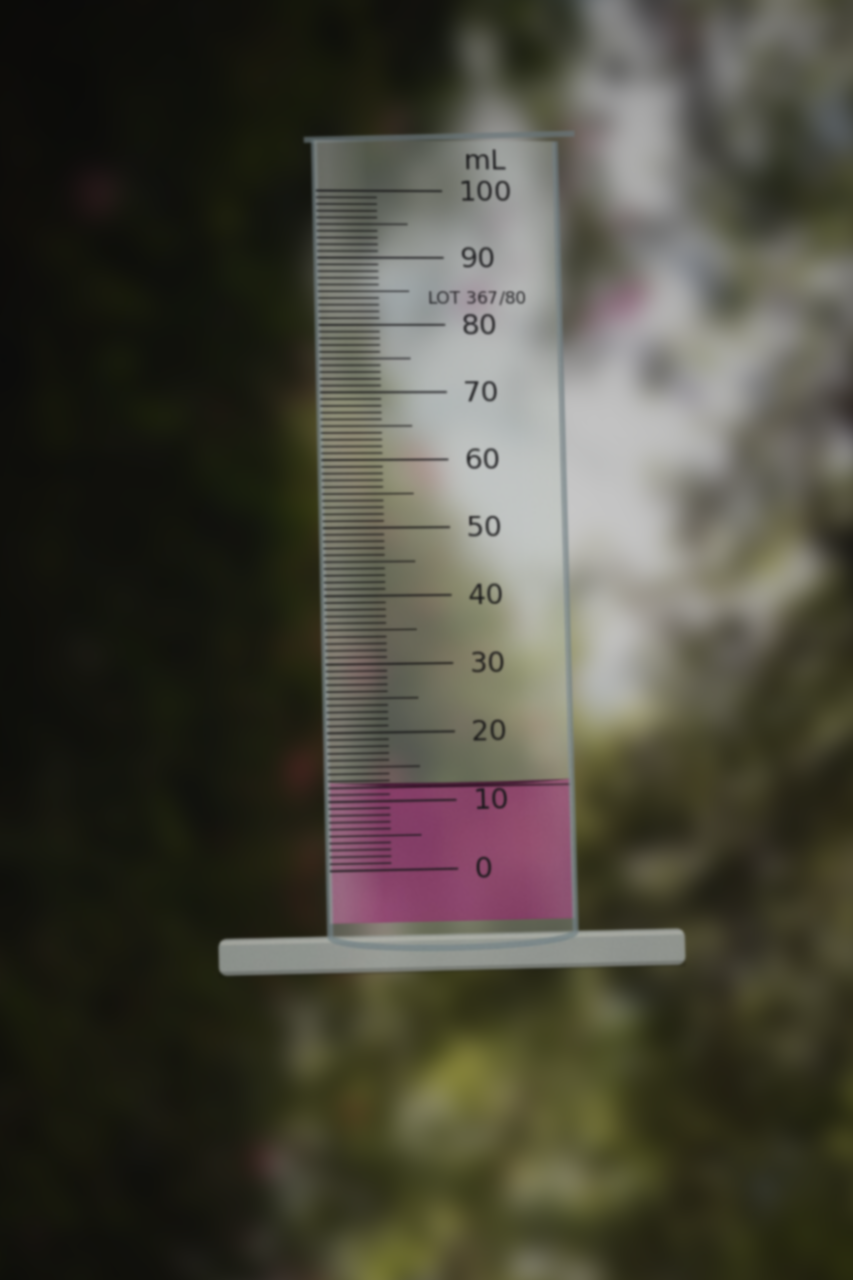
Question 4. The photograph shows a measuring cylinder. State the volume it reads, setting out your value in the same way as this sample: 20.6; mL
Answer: 12; mL
